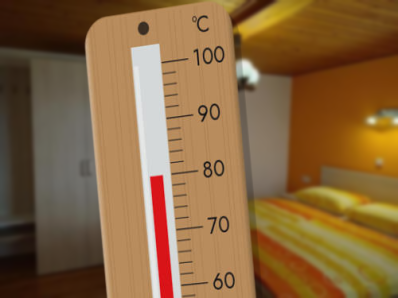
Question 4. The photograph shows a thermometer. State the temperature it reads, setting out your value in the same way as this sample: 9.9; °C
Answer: 80; °C
